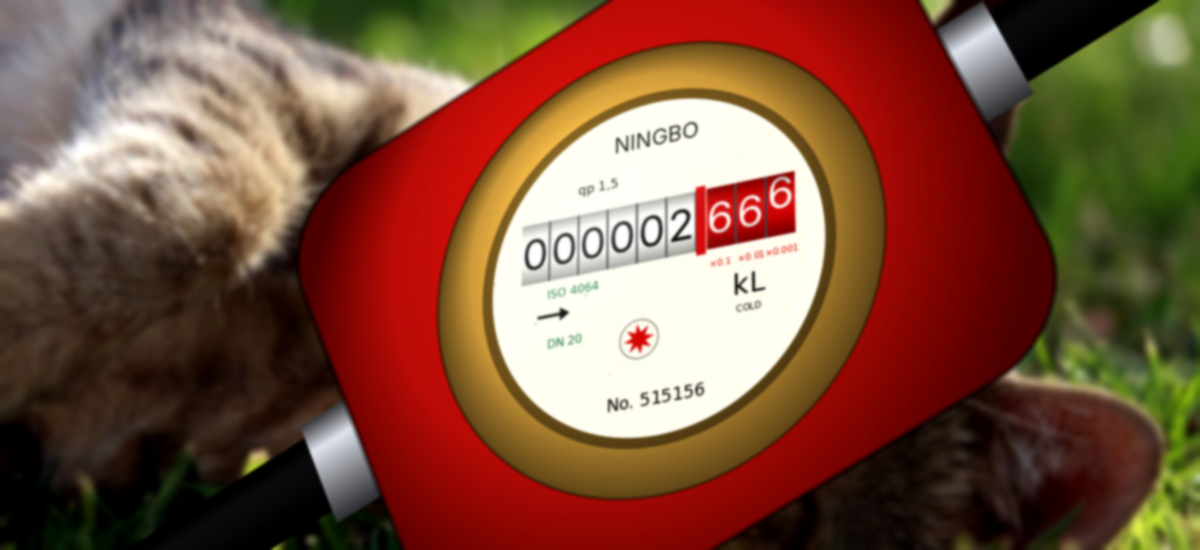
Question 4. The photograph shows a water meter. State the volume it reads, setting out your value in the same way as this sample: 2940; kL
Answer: 2.666; kL
